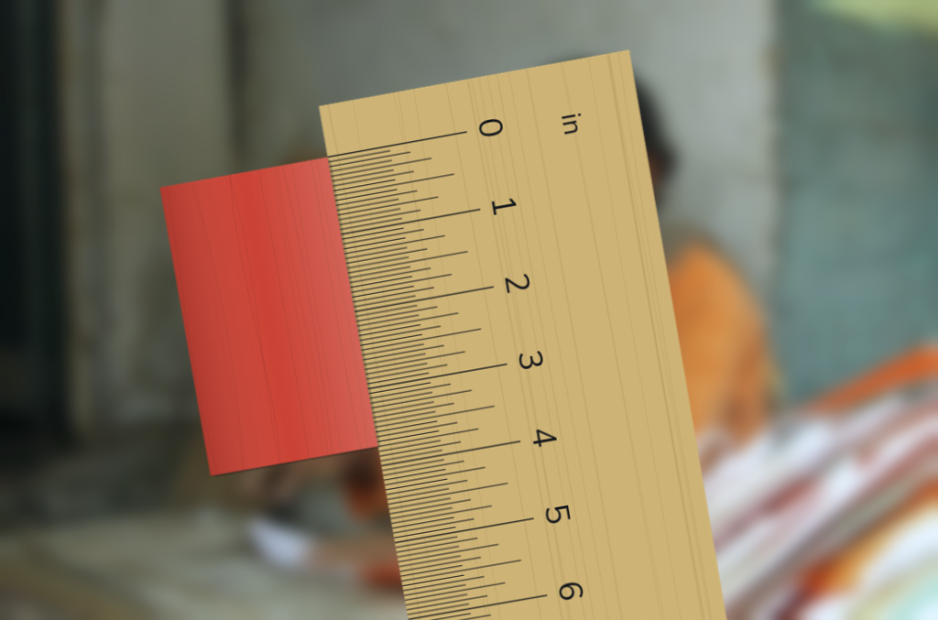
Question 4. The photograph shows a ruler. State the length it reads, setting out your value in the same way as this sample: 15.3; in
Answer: 3.75; in
